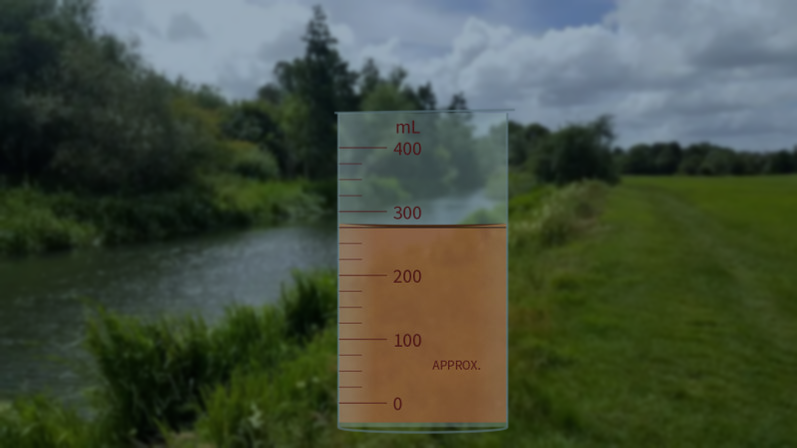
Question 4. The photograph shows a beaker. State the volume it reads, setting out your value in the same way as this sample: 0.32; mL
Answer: 275; mL
